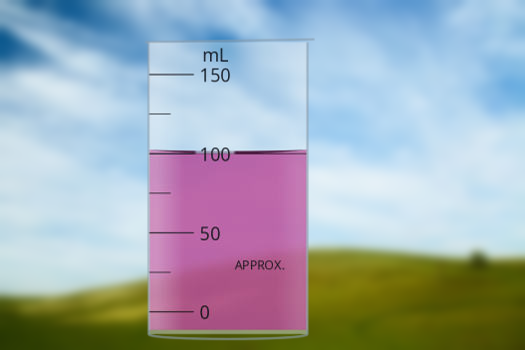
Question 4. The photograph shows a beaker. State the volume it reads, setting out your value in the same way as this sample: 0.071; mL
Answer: 100; mL
